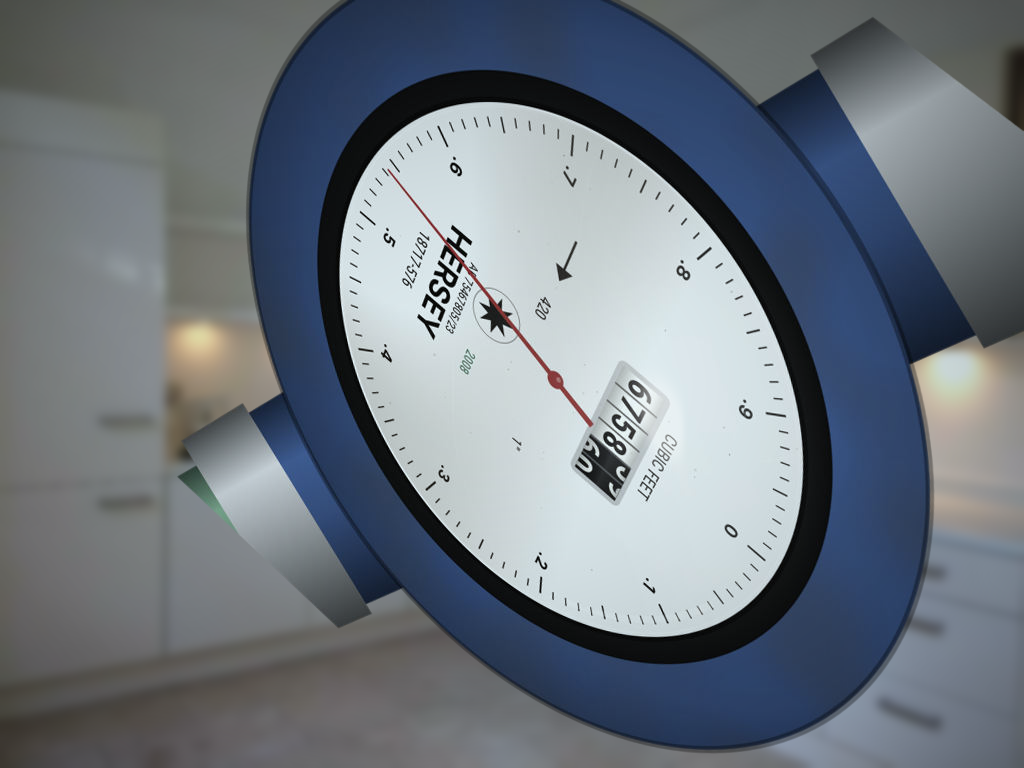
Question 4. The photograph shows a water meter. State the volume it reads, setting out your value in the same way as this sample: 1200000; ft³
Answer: 675859.54; ft³
